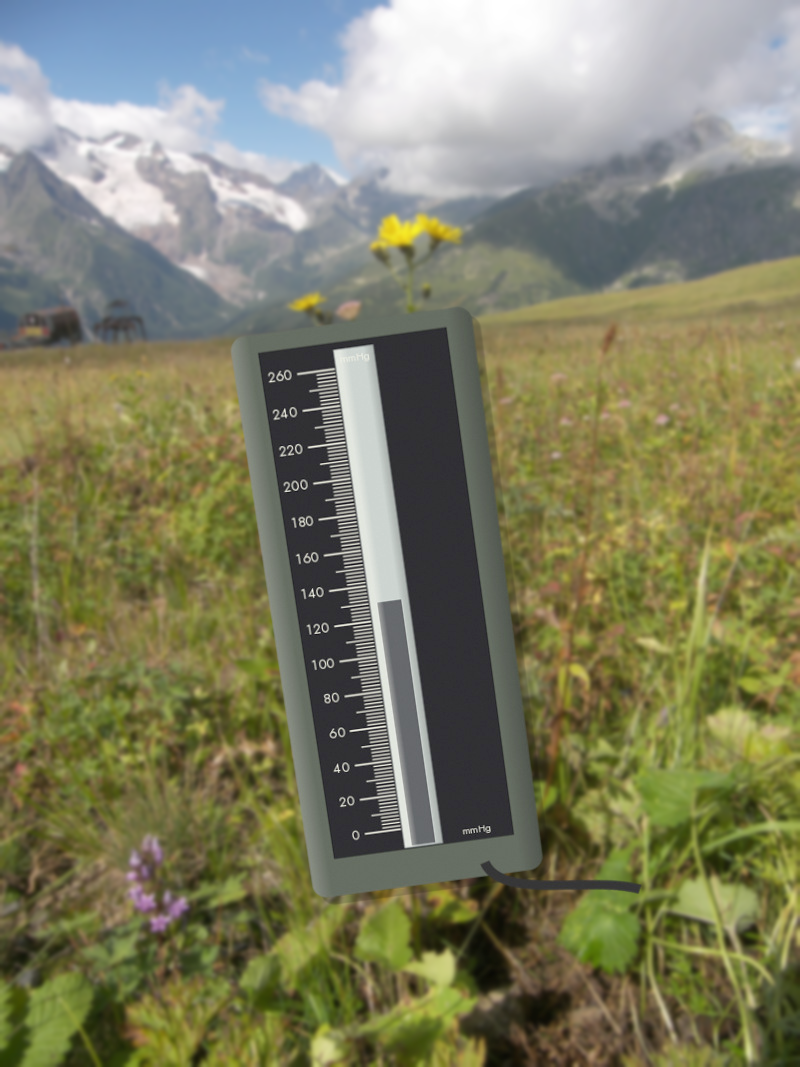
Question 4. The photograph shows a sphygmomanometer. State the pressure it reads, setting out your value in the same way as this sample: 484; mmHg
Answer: 130; mmHg
